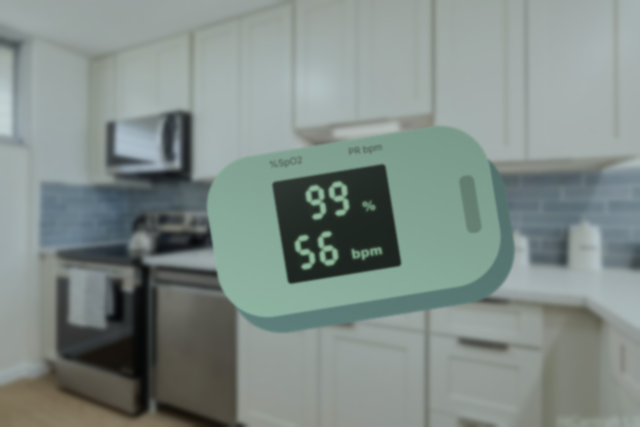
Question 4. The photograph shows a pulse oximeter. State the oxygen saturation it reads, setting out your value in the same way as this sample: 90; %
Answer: 99; %
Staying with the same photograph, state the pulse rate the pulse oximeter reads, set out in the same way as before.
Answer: 56; bpm
